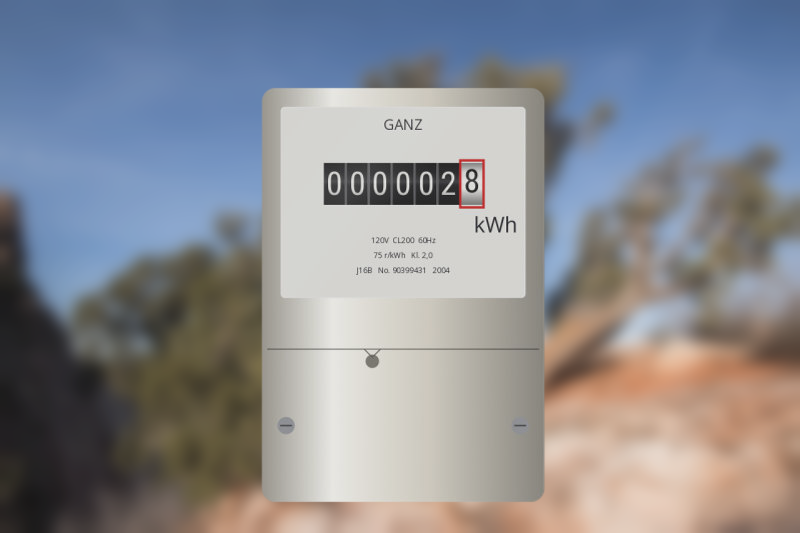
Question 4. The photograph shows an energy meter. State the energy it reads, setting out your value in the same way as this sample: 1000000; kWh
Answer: 2.8; kWh
